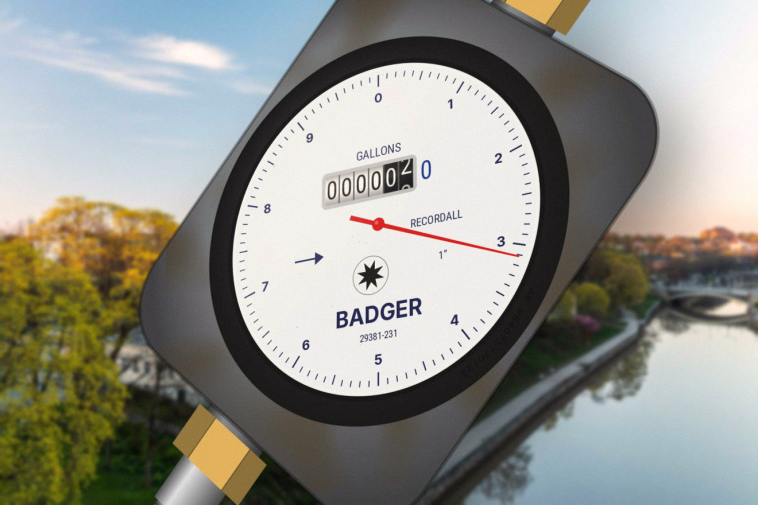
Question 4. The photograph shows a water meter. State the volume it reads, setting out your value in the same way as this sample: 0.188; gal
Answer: 23.1; gal
